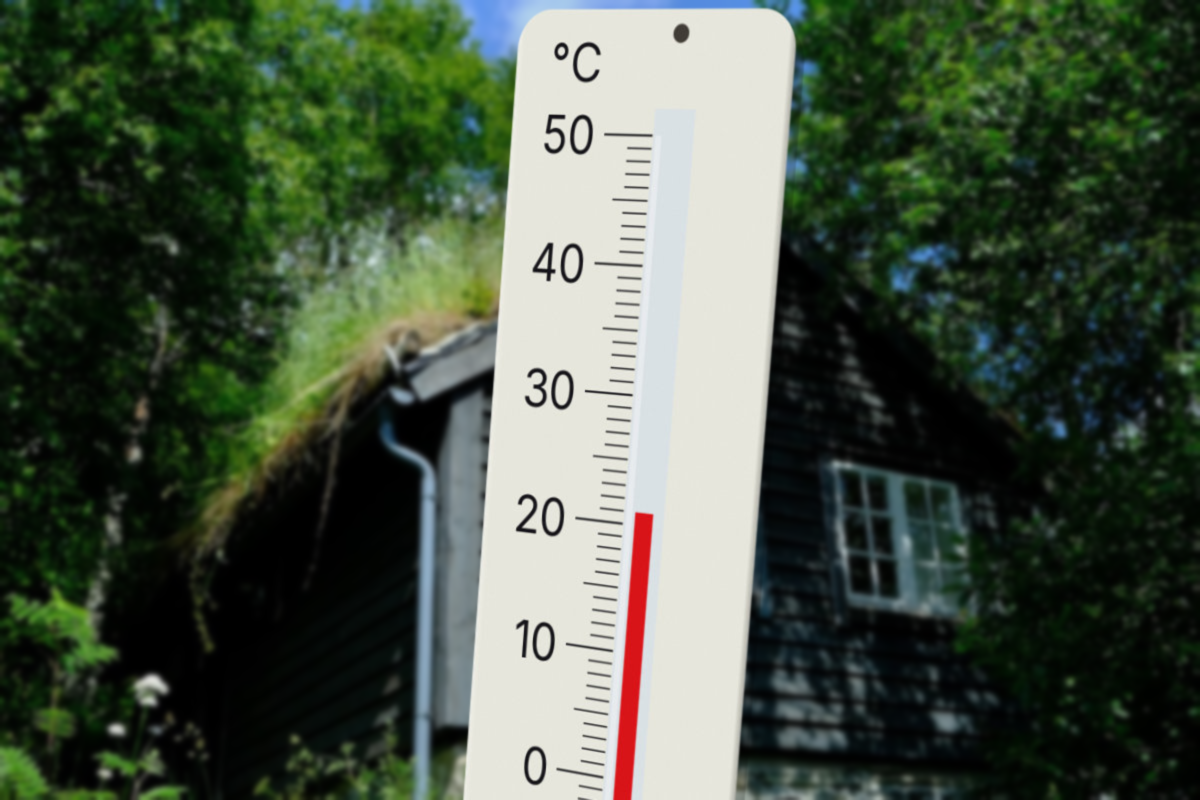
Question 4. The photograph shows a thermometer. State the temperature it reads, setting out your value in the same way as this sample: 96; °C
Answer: 21; °C
